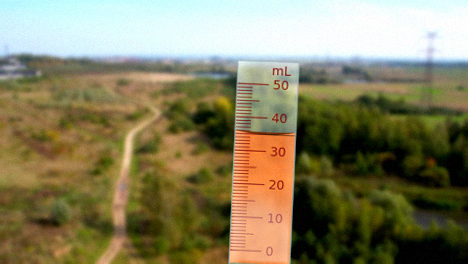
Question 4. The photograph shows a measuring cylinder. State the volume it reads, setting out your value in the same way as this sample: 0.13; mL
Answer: 35; mL
